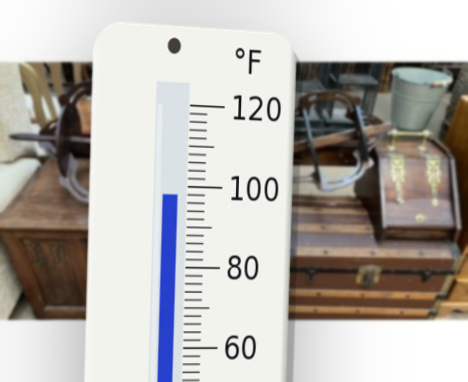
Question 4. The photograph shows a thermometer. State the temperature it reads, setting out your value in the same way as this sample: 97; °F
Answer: 98; °F
